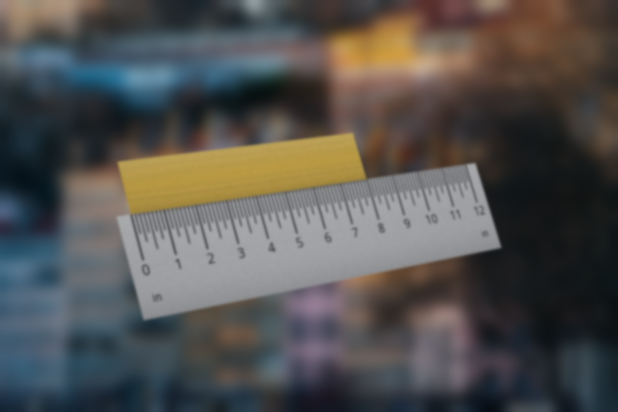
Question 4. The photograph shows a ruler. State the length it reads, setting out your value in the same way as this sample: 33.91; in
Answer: 8; in
